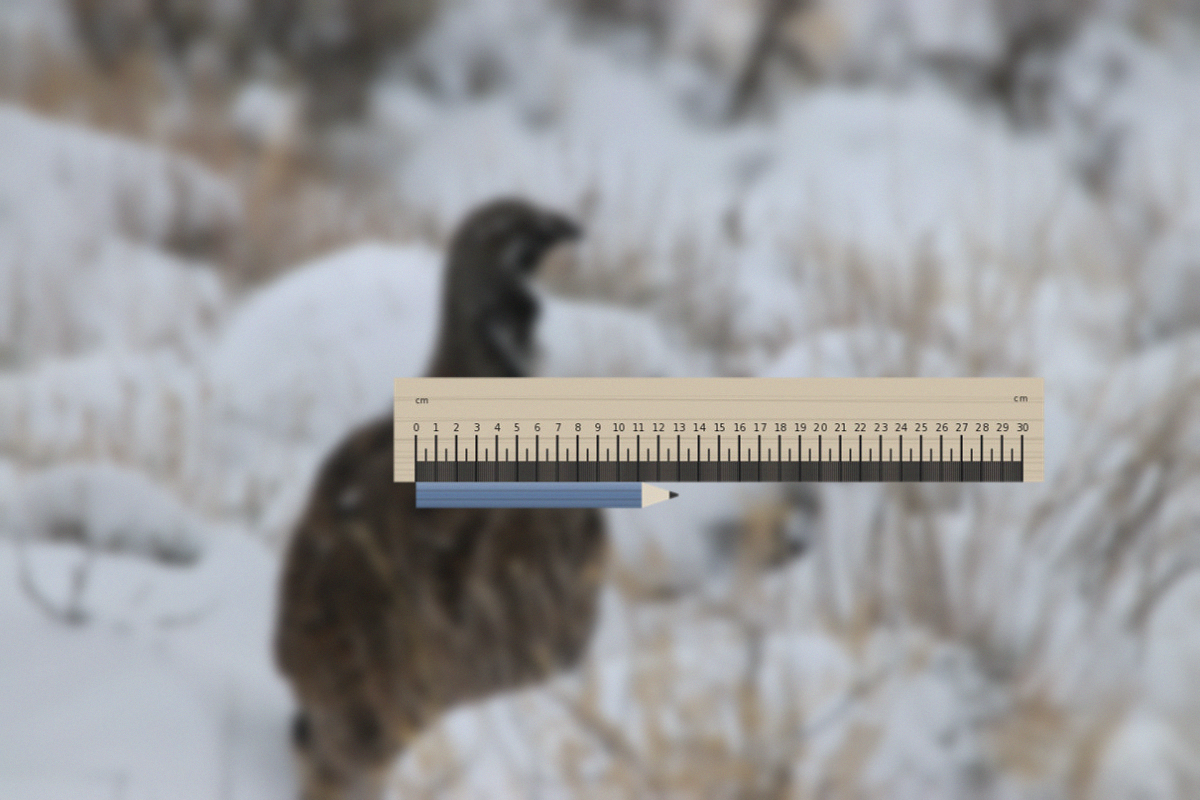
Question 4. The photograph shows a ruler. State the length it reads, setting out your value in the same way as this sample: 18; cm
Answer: 13; cm
